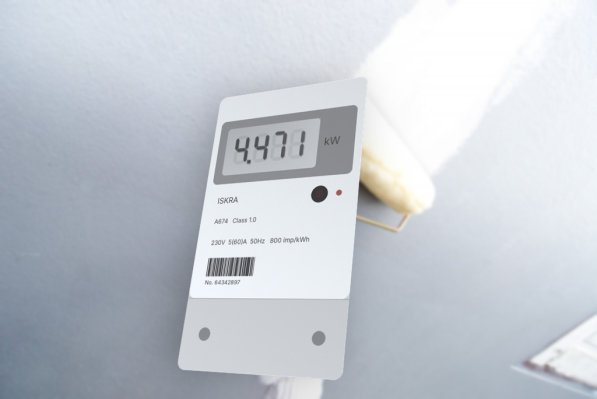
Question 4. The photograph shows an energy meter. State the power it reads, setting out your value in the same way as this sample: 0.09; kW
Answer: 4.471; kW
